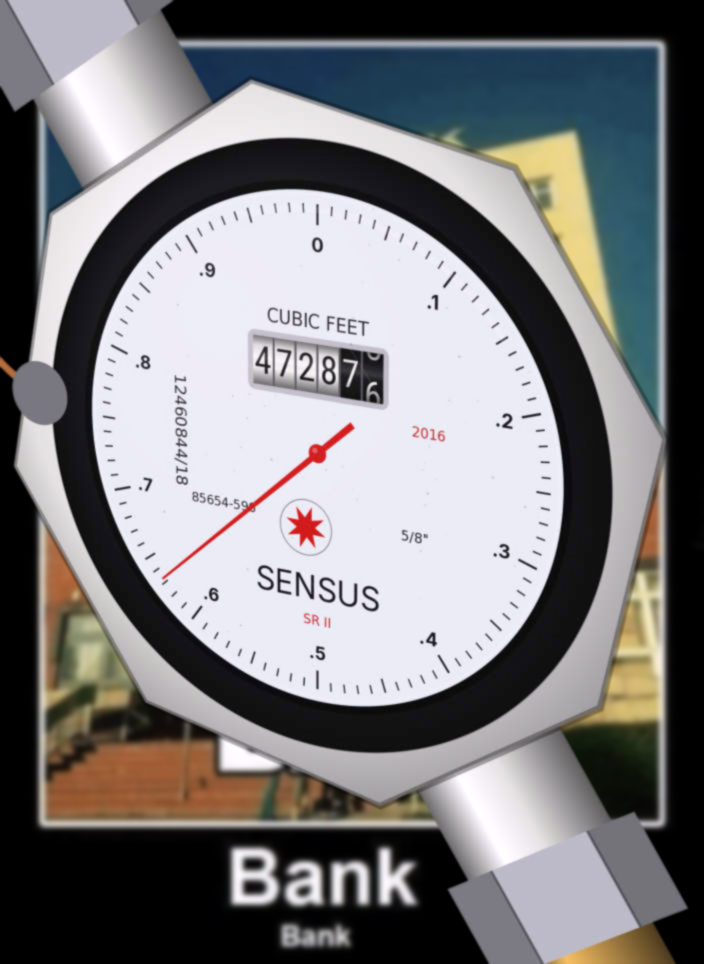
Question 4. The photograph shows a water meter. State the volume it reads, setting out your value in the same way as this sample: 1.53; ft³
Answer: 472875.63; ft³
